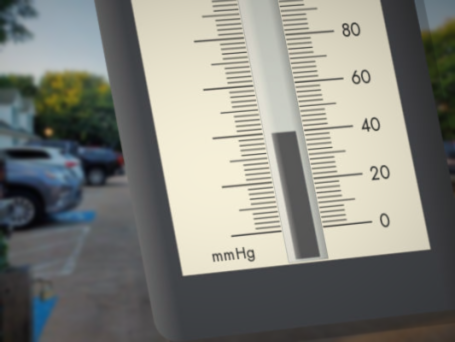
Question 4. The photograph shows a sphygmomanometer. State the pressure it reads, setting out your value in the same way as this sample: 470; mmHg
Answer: 40; mmHg
